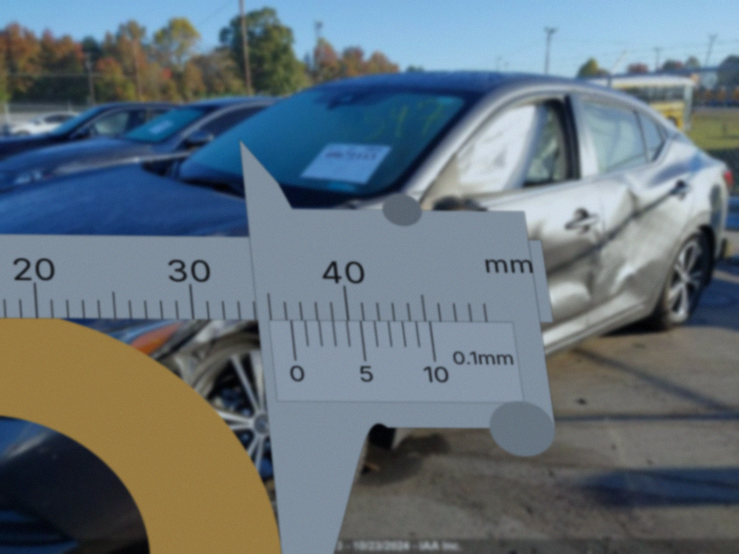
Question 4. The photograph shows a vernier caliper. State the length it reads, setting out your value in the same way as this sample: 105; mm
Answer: 36.3; mm
